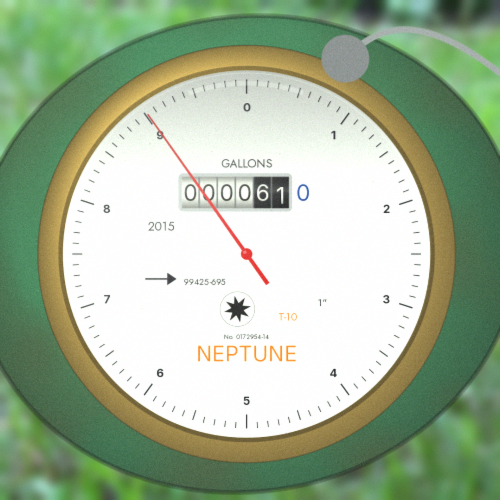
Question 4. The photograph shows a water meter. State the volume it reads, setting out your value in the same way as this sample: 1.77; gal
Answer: 609.0; gal
